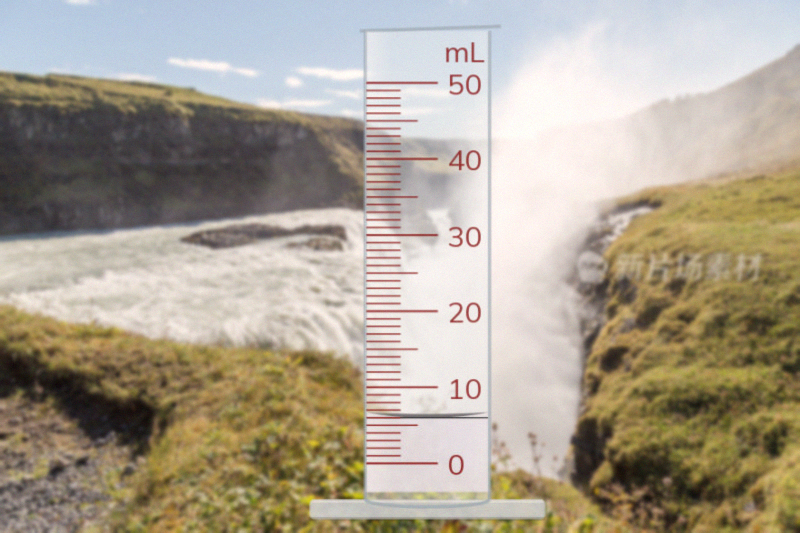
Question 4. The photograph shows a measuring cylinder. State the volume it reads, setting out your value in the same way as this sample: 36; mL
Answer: 6; mL
